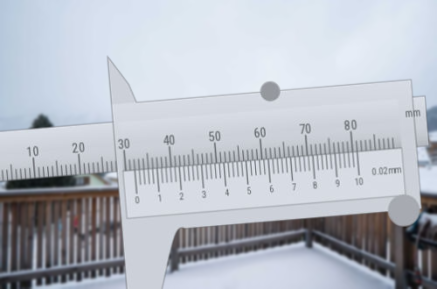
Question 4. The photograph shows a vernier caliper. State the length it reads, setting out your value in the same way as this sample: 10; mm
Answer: 32.0; mm
